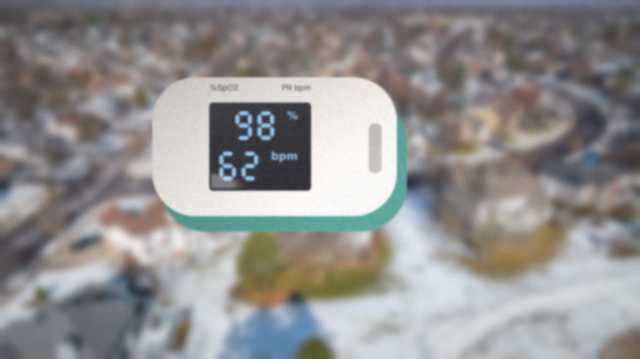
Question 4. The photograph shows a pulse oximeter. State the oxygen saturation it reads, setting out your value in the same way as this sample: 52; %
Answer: 98; %
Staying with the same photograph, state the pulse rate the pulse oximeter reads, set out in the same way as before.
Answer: 62; bpm
